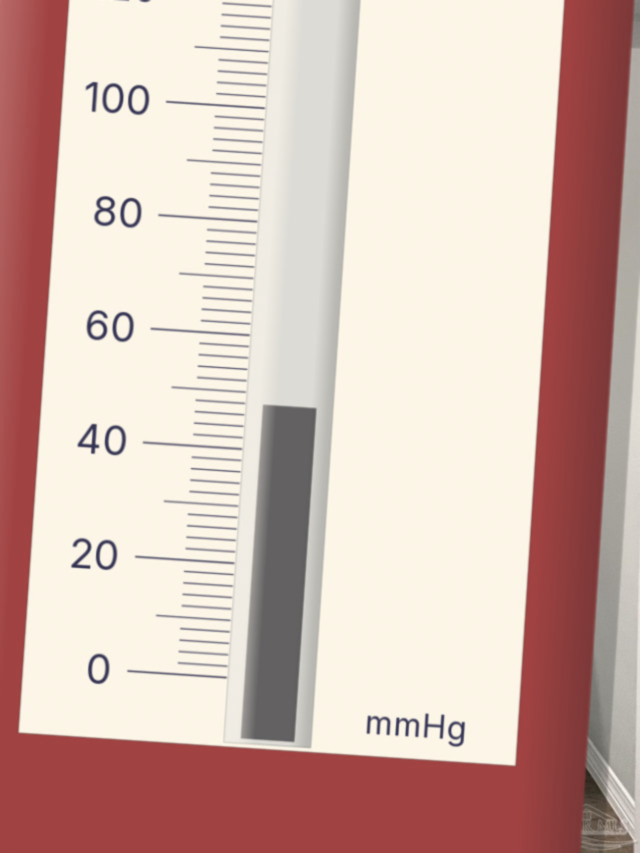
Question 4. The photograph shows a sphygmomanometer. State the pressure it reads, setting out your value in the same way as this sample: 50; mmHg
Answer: 48; mmHg
